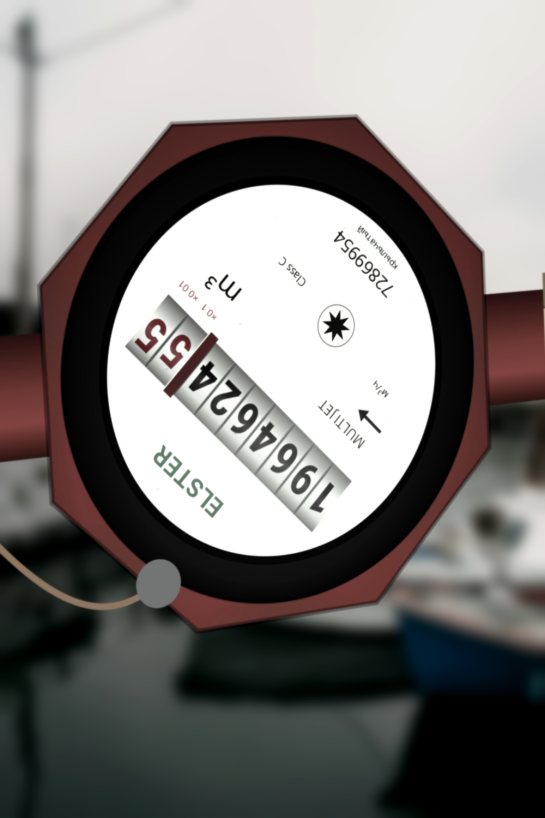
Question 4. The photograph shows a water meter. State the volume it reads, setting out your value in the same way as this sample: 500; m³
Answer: 1964624.55; m³
